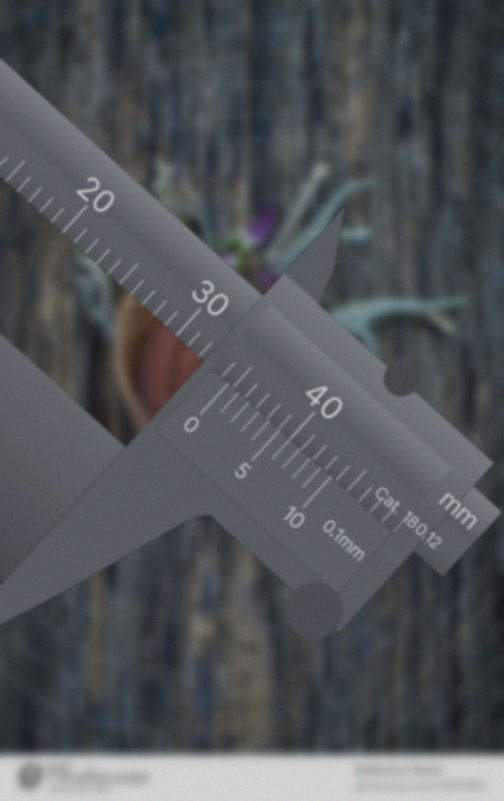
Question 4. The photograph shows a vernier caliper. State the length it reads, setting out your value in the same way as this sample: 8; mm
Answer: 34.6; mm
